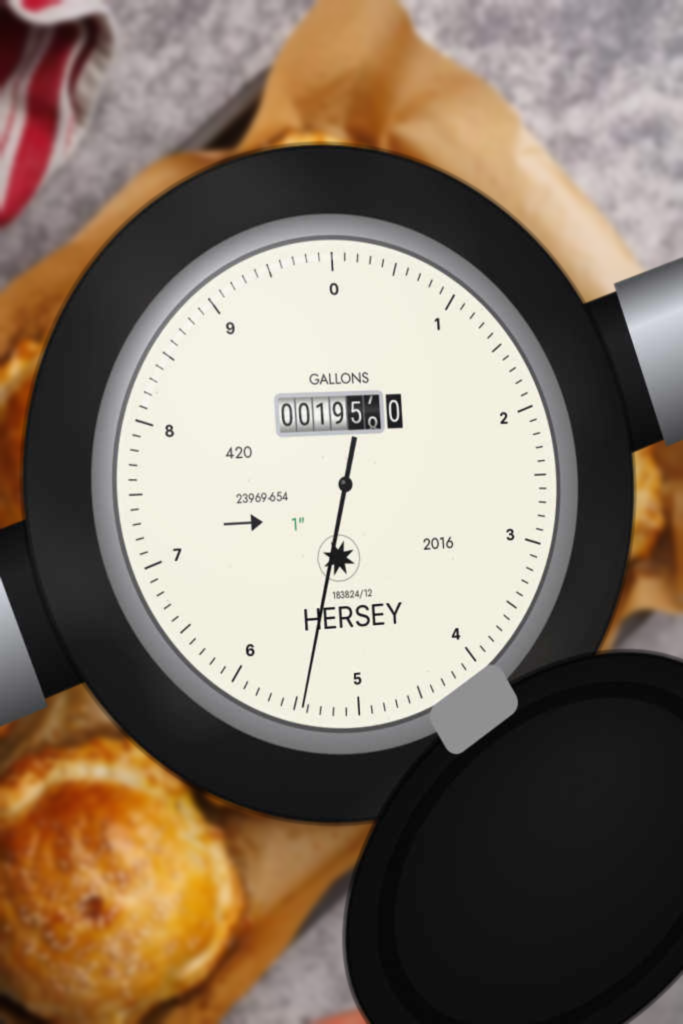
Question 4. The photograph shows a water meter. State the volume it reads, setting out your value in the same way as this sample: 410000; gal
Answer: 19575.4; gal
